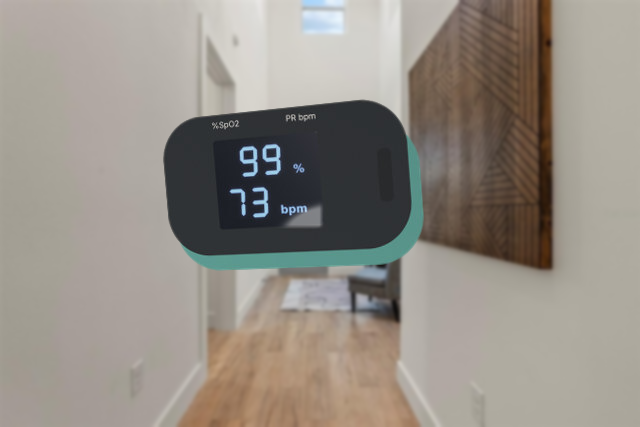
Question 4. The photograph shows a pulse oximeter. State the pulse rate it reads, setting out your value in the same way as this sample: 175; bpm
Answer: 73; bpm
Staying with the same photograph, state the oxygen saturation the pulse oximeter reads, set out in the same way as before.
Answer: 99; %
